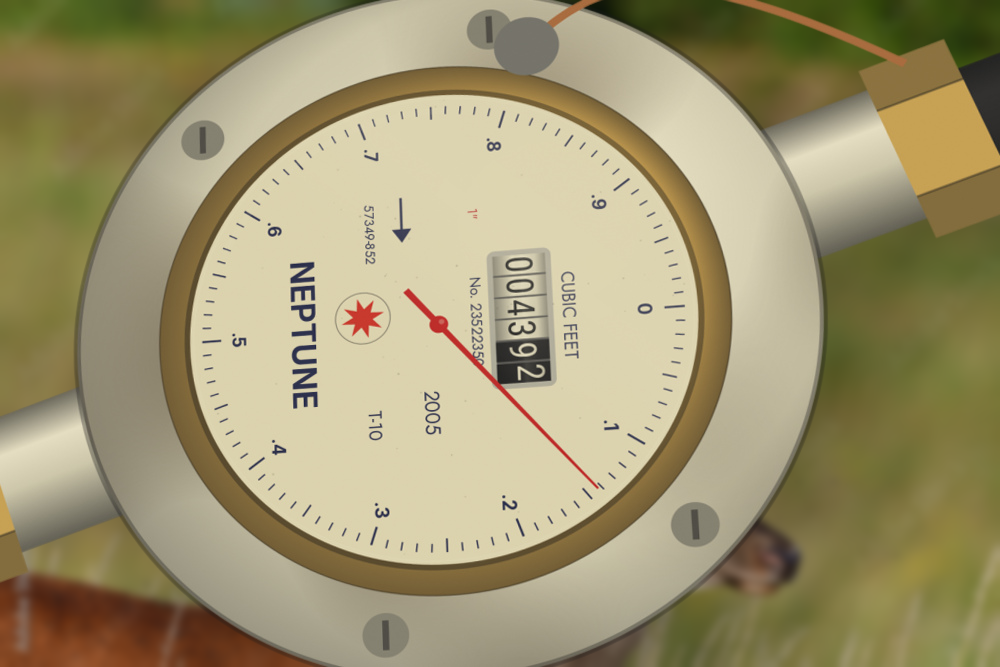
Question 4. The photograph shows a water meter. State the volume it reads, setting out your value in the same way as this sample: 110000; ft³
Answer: 4392.14; ft³
